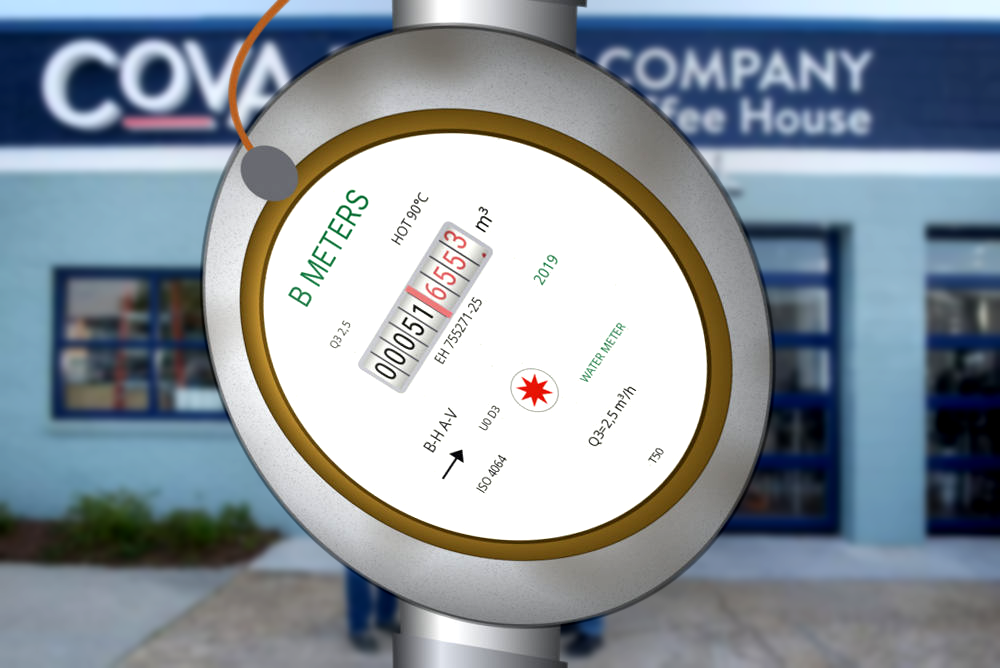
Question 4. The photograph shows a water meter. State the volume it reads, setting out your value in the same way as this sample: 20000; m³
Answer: 51.6553; m³
